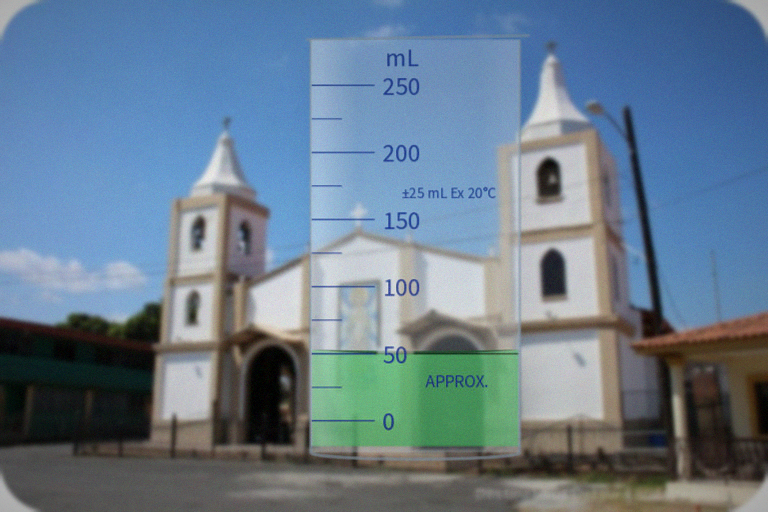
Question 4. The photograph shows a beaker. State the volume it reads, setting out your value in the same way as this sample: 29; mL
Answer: 50; mL
